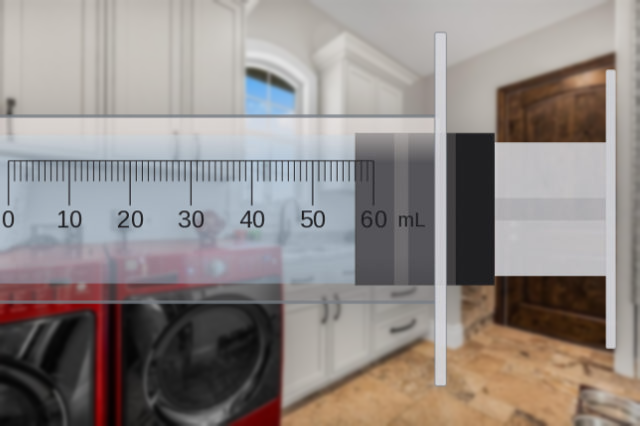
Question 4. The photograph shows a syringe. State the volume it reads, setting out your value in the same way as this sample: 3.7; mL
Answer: 57; mL
